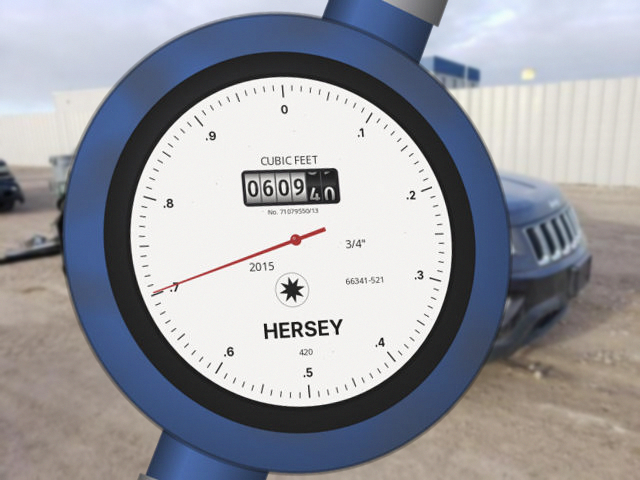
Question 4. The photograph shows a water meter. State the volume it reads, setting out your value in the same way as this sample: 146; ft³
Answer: 60939.70; ft³
